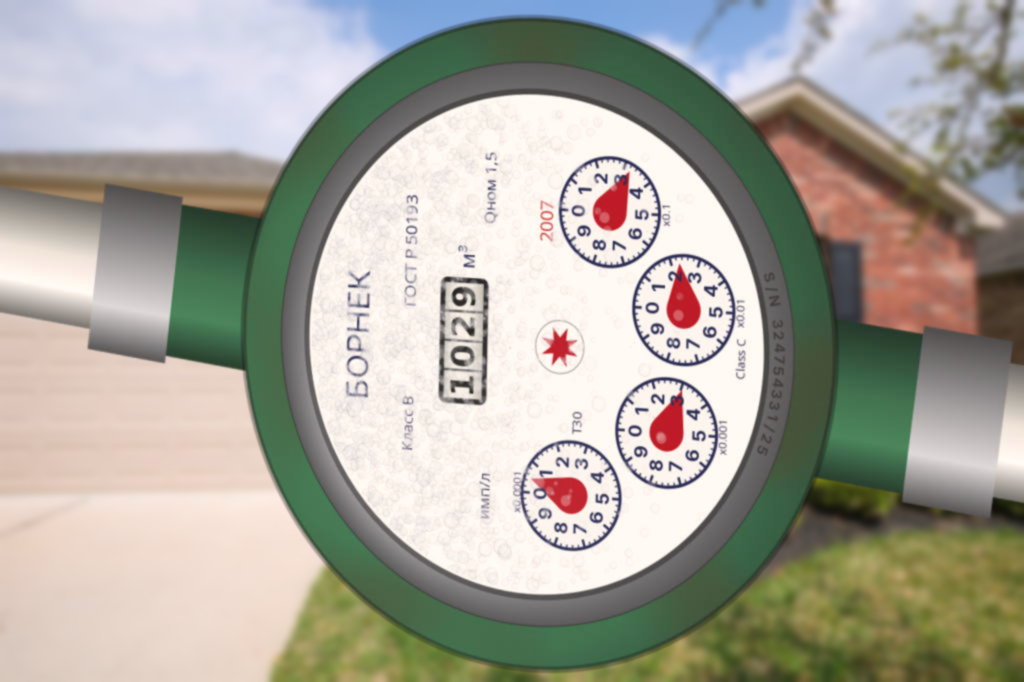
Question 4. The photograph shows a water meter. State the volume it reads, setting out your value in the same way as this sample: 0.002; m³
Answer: 1029.3230; m³
